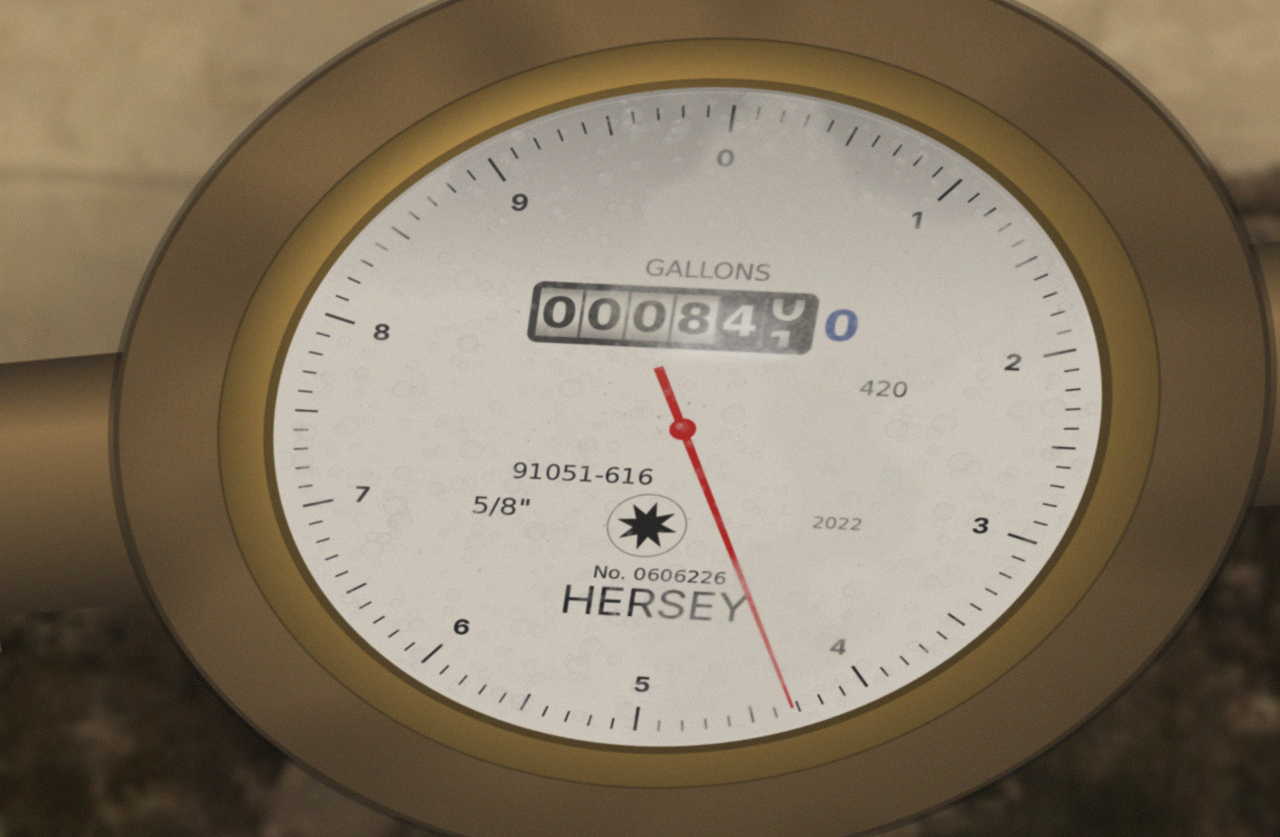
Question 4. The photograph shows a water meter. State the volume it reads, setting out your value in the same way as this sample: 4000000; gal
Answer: 8404.3; gal
